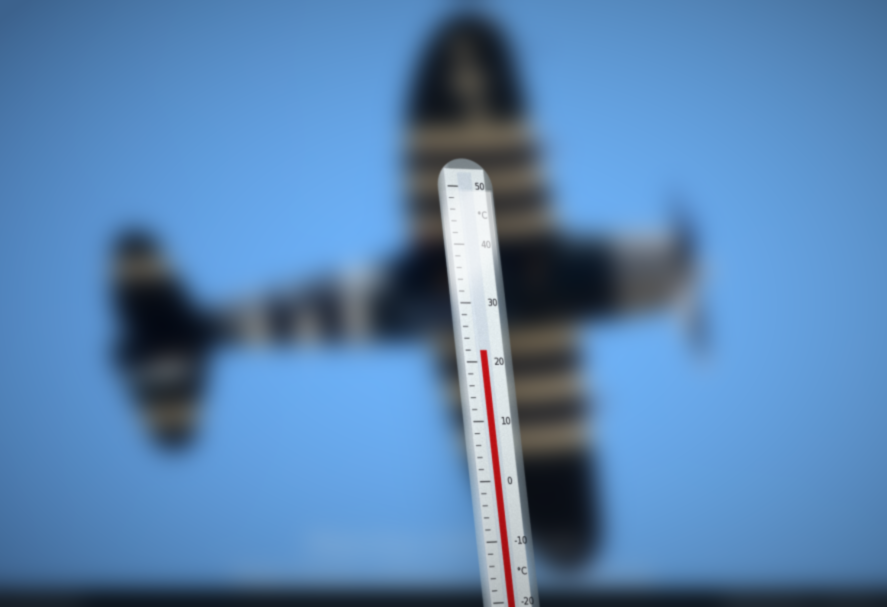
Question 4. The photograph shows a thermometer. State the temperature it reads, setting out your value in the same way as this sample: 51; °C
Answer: 22; °C
